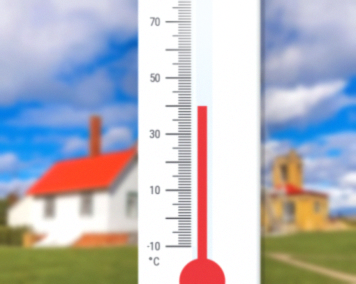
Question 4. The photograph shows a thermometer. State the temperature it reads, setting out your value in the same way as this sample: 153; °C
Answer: 40; °C
